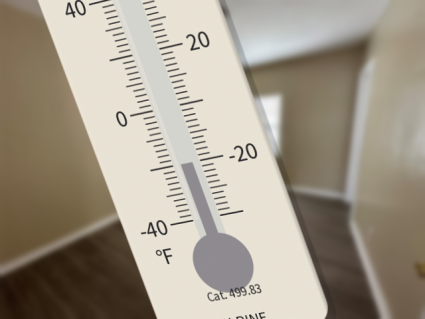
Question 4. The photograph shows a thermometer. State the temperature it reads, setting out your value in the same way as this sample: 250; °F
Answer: -20; °F
